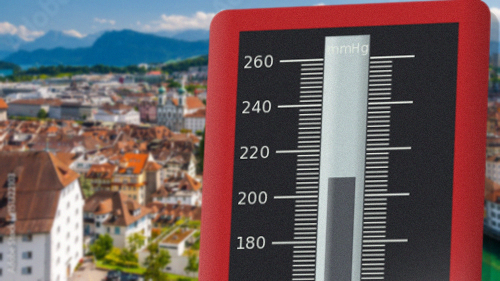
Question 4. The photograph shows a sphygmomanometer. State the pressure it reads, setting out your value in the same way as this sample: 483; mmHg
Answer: 208; mmHg
